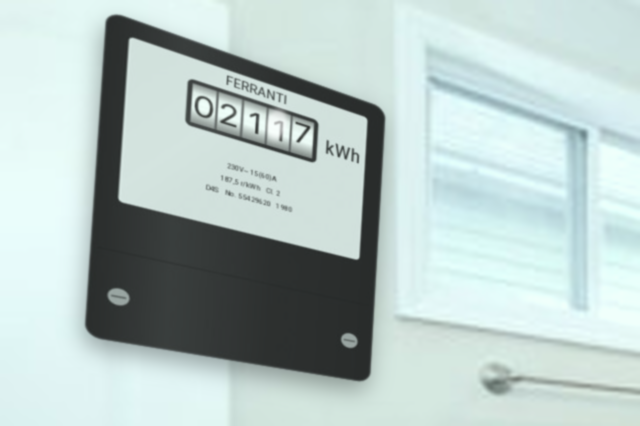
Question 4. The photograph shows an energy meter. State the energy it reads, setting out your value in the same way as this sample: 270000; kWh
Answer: 2117; kWh
